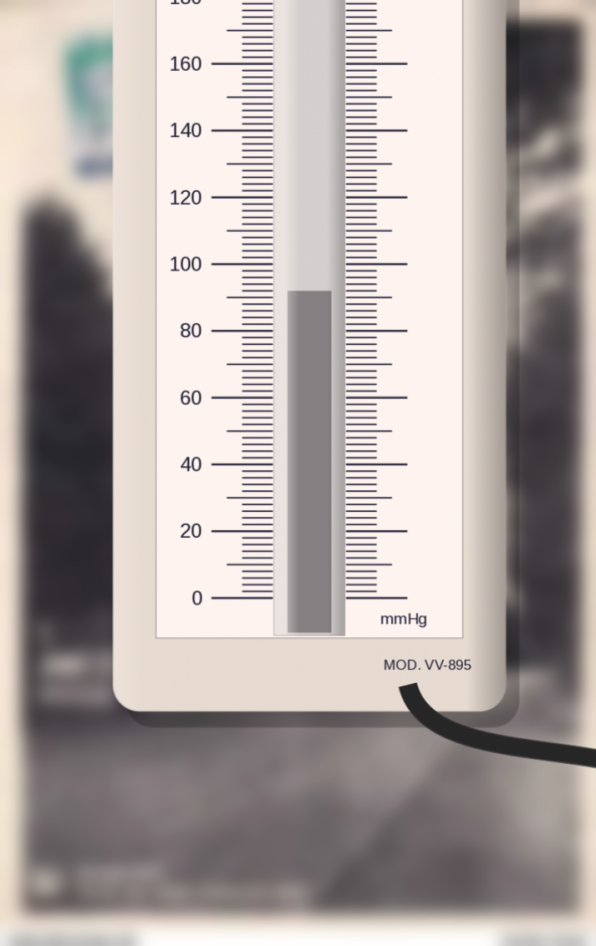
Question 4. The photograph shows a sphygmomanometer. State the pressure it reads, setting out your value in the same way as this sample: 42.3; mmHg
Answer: 92; mmHg
